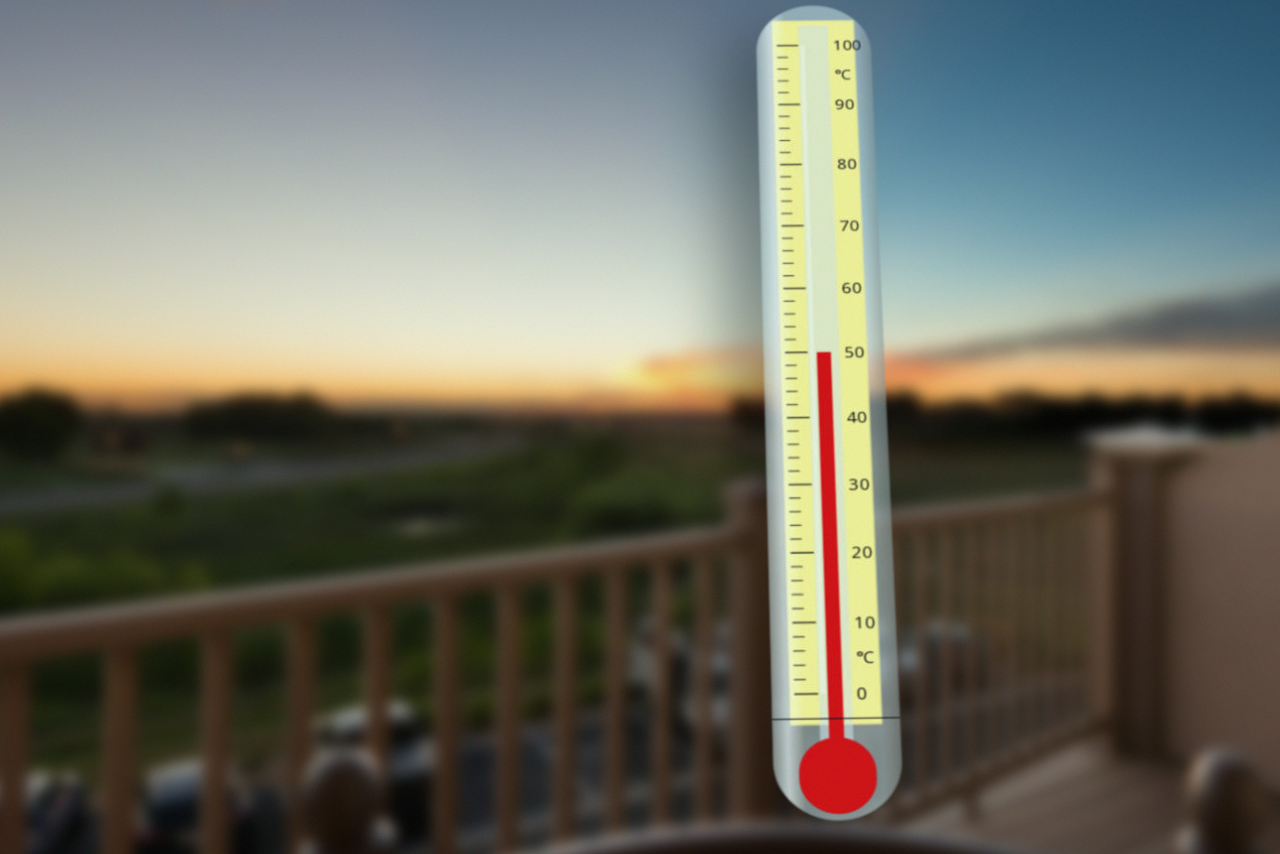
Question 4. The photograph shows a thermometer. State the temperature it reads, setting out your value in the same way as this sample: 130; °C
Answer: 50; °C
